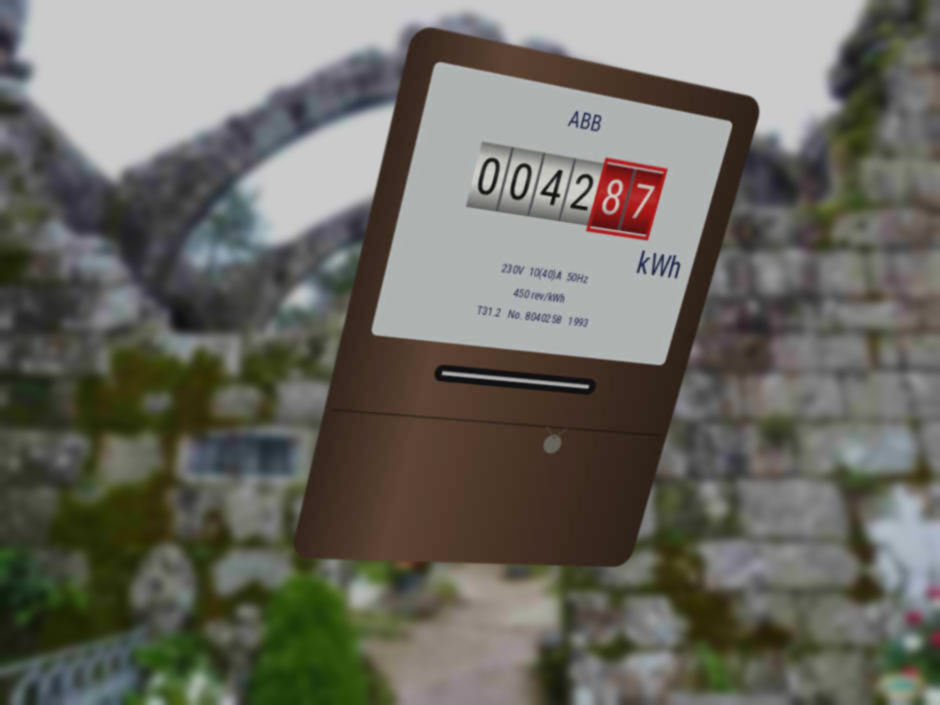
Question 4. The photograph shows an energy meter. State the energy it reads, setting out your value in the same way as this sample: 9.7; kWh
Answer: 42.87; kWh
